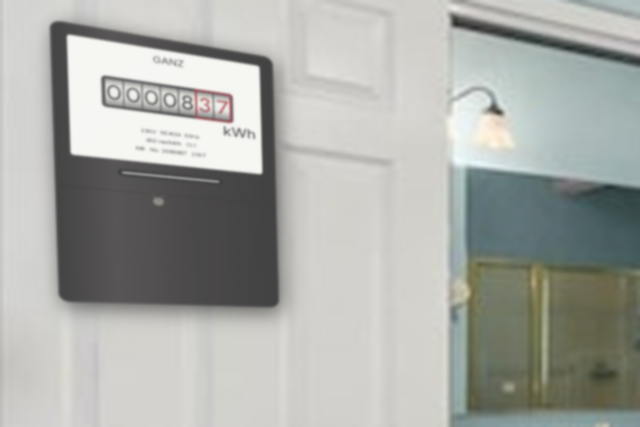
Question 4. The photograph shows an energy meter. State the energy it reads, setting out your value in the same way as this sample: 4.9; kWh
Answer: 8.37; kWh
